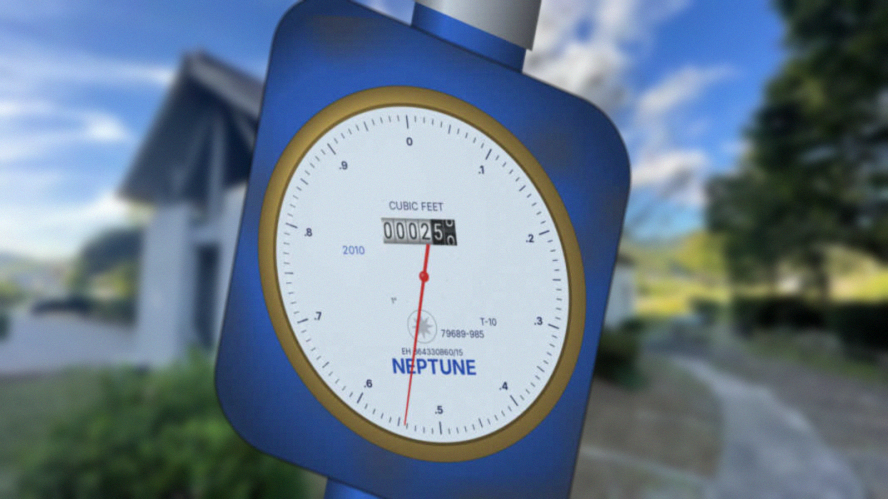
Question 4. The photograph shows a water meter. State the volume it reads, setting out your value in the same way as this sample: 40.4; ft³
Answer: 258.54; ft³
